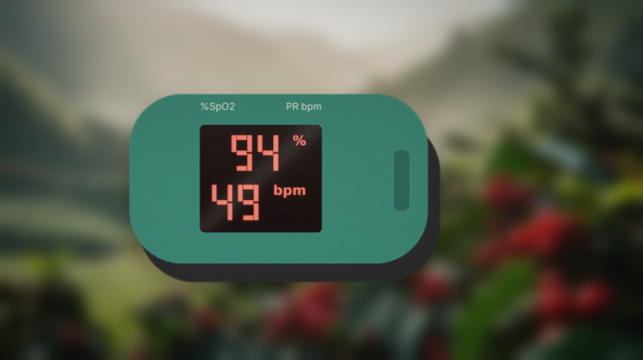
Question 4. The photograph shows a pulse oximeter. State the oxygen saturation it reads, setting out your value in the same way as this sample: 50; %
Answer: 94; %
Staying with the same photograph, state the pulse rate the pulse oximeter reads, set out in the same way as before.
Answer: 49; bpm
